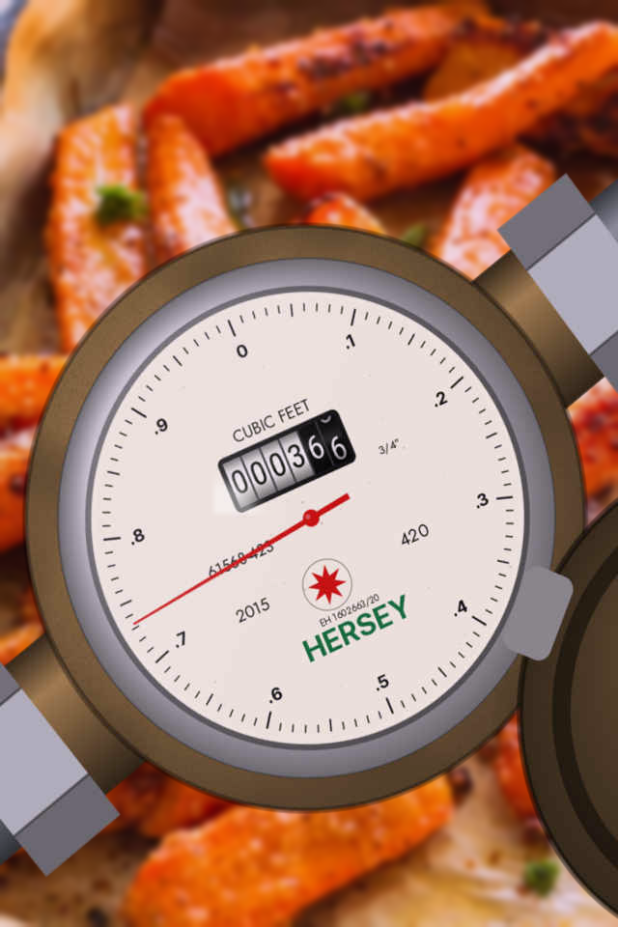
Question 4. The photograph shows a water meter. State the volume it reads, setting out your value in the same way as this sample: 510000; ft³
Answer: 365.73; ft³
